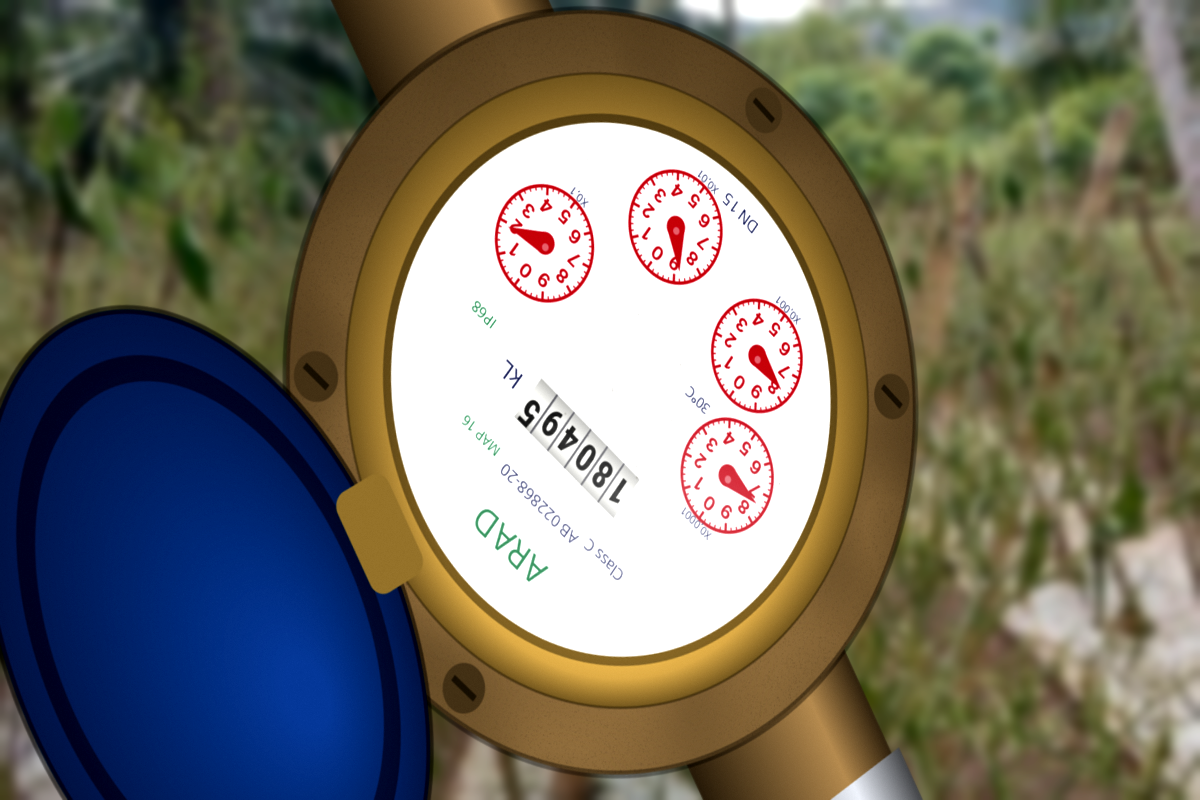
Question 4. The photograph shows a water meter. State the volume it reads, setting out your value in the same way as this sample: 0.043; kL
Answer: 180495.1877; kL
